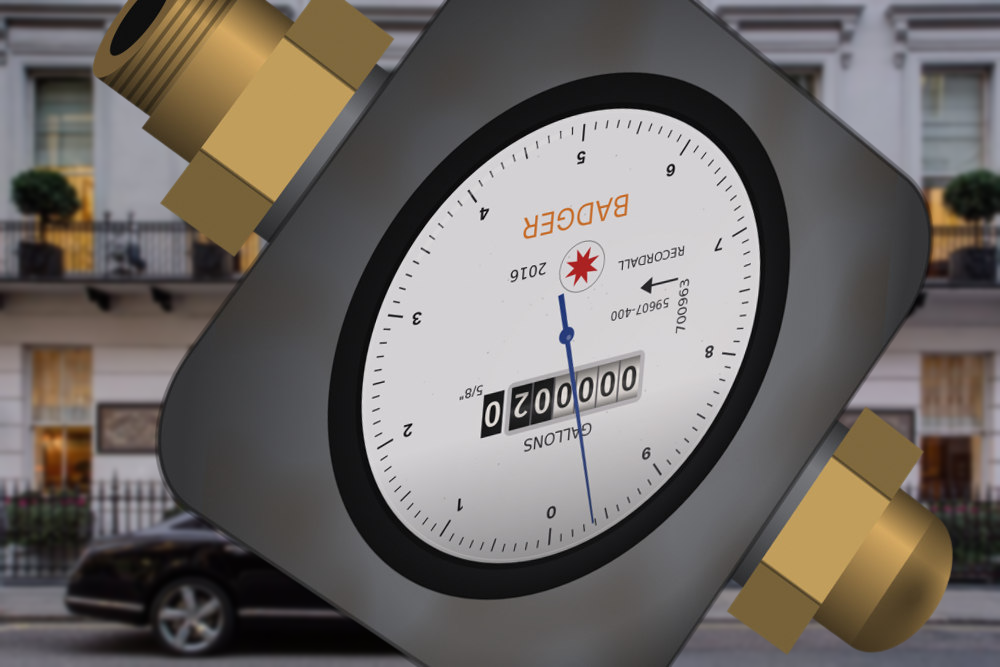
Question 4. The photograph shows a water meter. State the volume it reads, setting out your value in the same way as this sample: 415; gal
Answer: 19.6; gal
